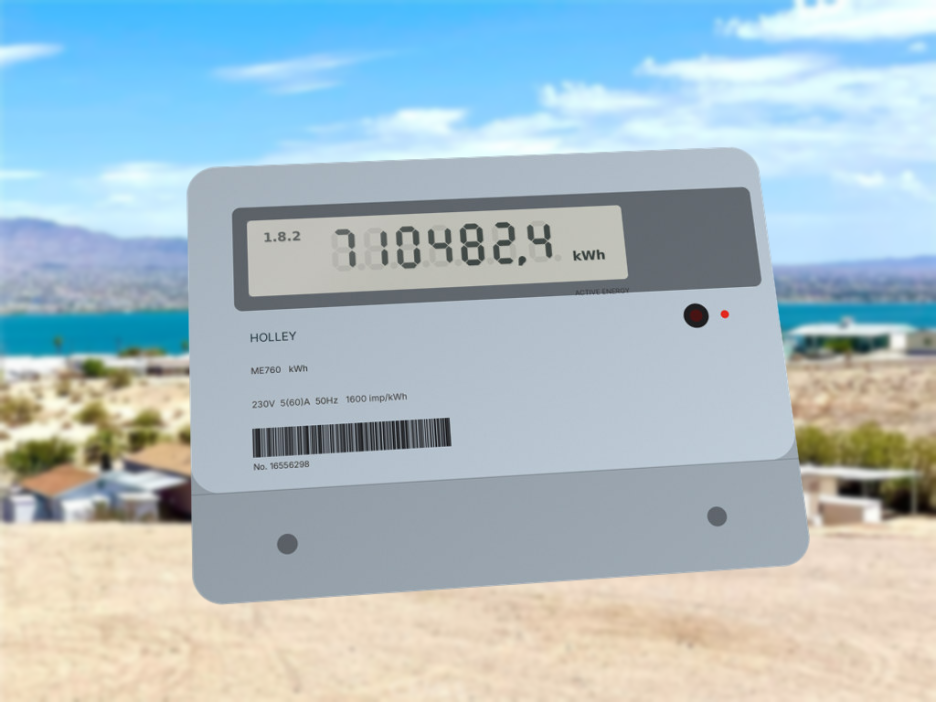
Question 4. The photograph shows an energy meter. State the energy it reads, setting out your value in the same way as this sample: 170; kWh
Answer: 710482.4; kWh
